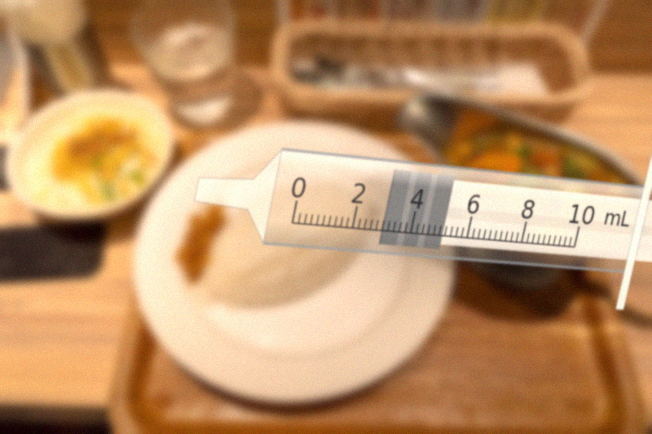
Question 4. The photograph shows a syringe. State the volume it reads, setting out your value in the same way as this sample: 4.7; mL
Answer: 3; mL
